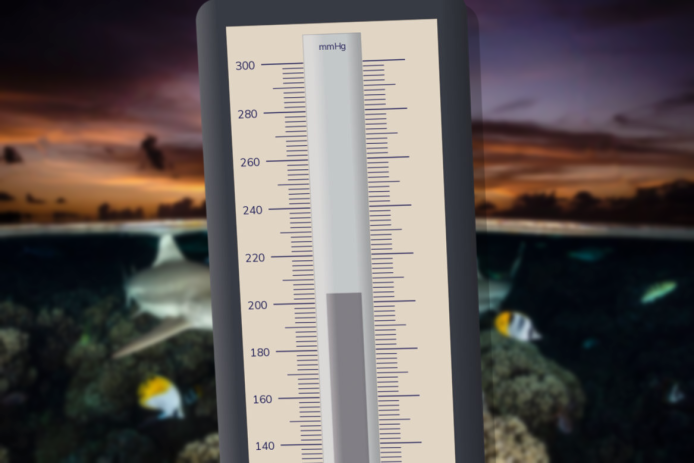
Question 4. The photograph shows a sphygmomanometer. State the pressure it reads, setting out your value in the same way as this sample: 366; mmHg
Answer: 204; mmHg
